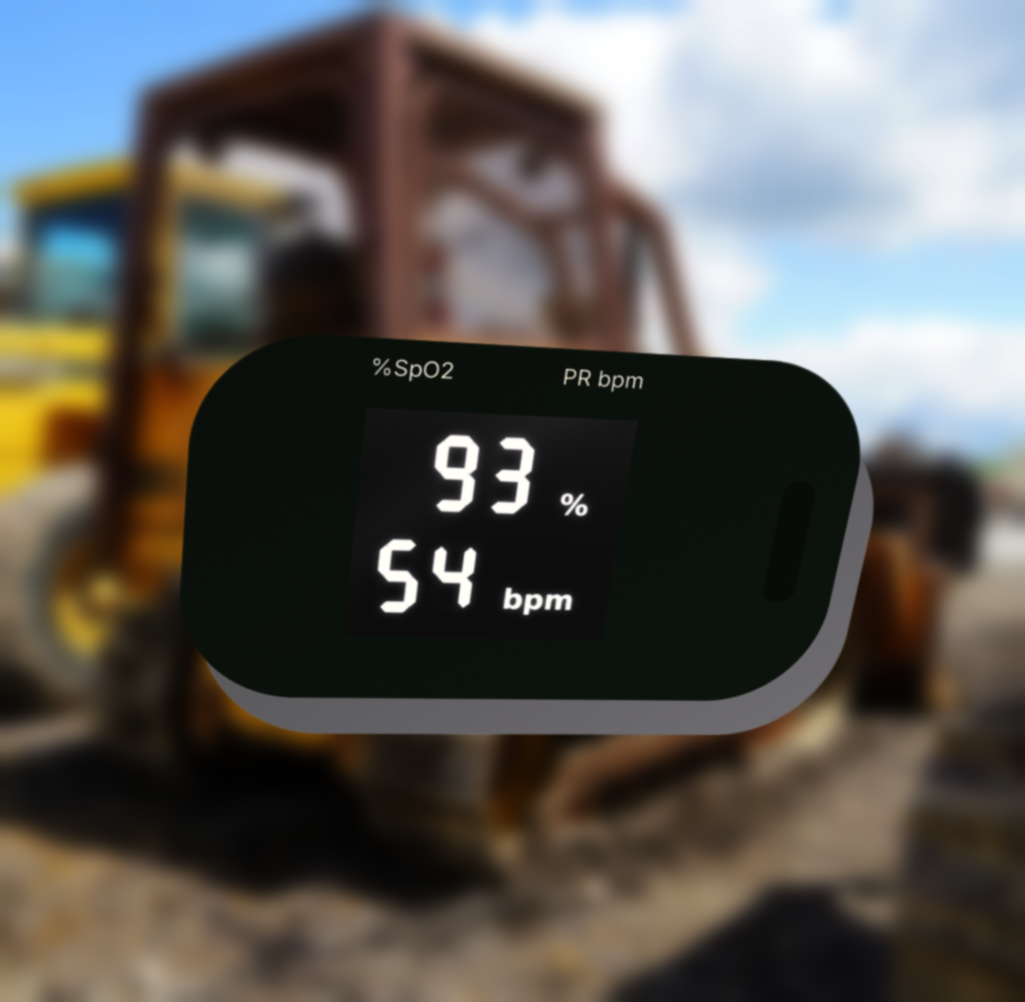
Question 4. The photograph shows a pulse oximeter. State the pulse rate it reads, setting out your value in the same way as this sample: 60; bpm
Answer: 54; bpm
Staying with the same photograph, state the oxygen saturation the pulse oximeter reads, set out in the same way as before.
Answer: 93; %
